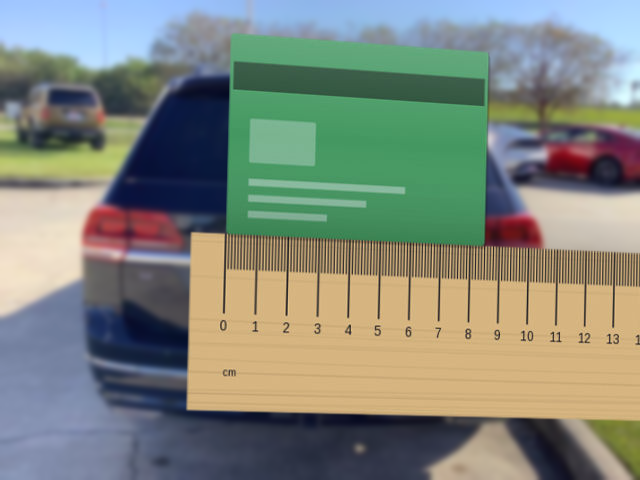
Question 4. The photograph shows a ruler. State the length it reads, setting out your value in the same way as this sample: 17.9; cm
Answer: 8.5; cm
